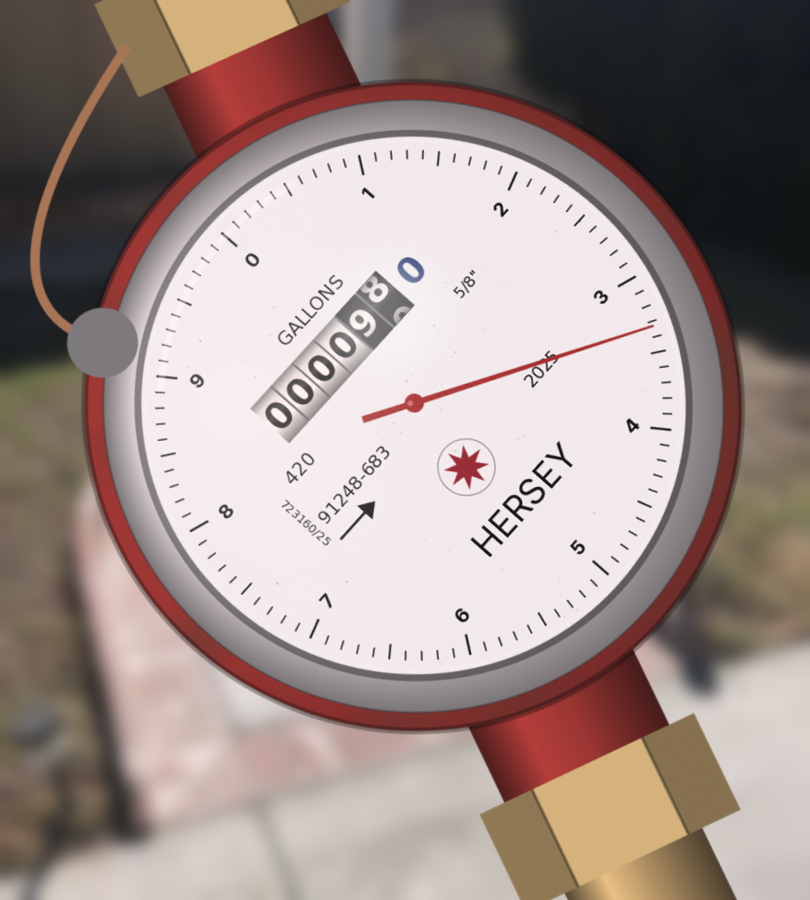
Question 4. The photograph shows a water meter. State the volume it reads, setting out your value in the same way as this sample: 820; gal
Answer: 983.3; gal
